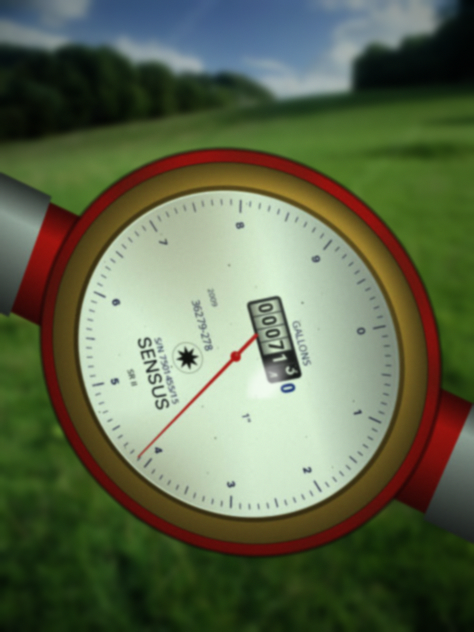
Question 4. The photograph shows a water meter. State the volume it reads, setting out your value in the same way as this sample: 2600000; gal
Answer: 7134.1; gal
